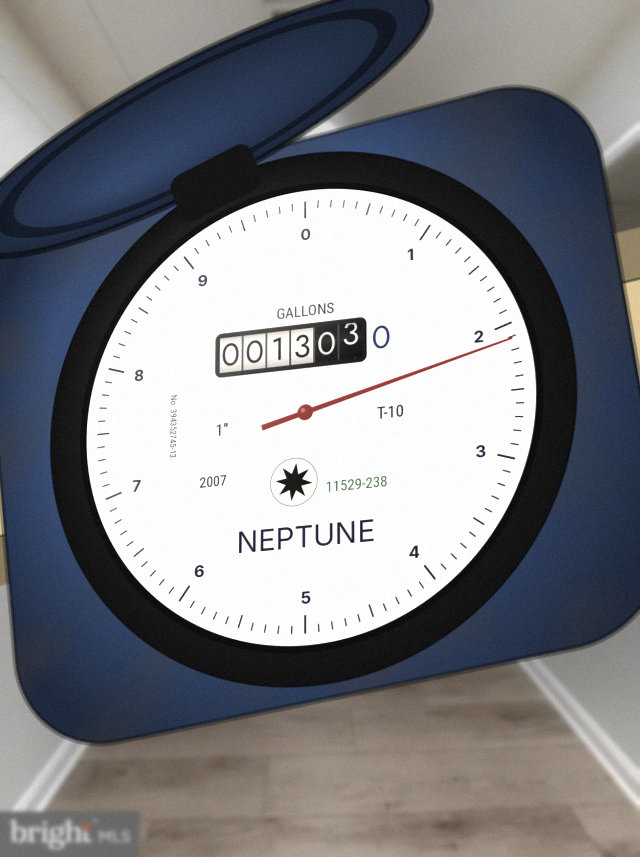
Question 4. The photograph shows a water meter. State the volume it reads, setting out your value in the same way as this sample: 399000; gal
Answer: 13032.1; gal
